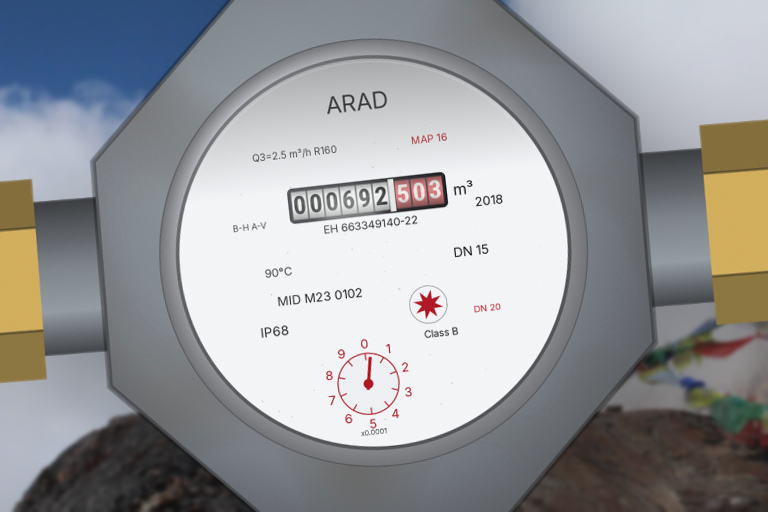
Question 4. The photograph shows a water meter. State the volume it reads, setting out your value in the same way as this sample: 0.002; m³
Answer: 692.5030; m³
